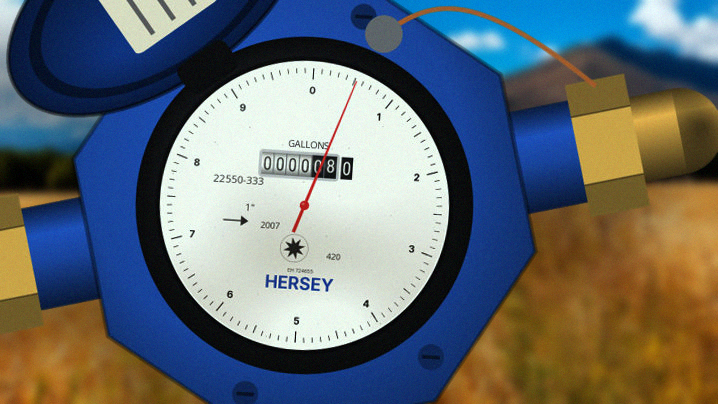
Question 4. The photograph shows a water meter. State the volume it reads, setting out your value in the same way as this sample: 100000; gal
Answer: 80.5; gal
